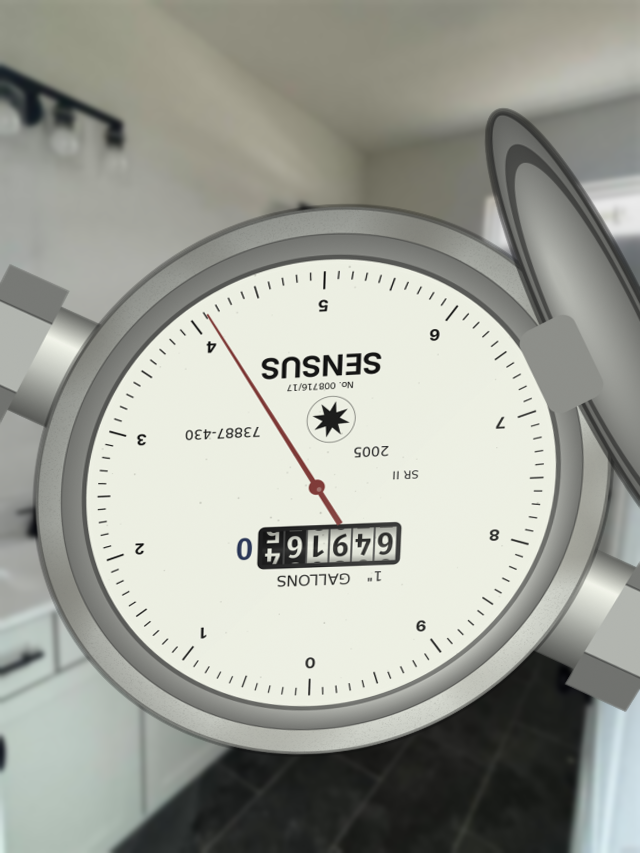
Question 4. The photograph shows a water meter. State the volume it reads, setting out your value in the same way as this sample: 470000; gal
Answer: 6491644.1; gal
